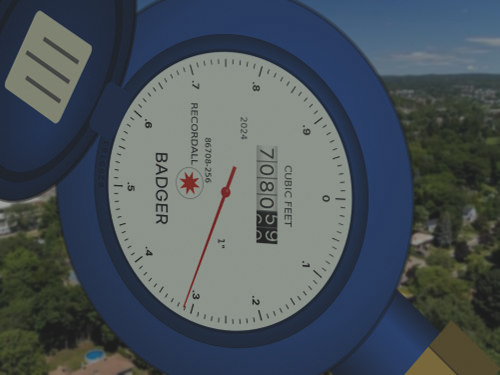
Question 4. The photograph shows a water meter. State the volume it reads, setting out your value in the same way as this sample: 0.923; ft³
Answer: 708059.31; ft³
